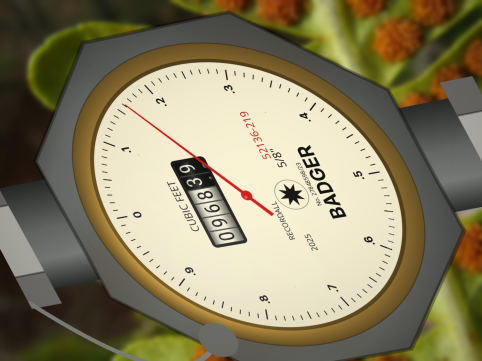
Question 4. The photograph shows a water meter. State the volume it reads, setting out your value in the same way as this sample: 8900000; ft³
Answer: 96839.16; ft³
